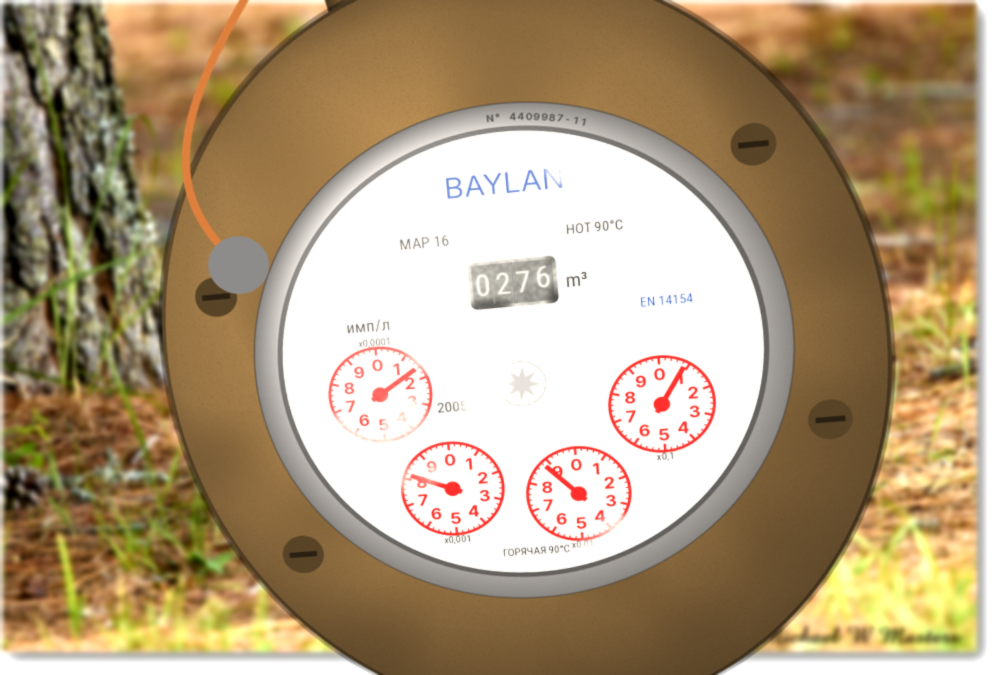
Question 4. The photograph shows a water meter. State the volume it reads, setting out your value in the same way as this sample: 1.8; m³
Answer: 276.0881; m³
